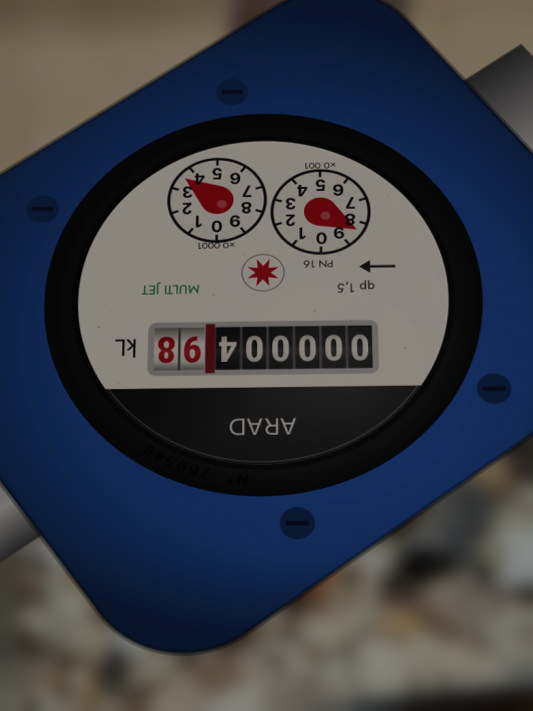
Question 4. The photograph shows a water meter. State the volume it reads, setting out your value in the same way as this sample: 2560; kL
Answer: 4.9883; kL
